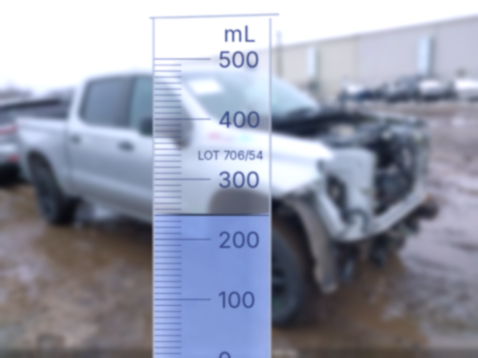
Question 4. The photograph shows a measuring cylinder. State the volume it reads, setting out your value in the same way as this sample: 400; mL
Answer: 240; mL
